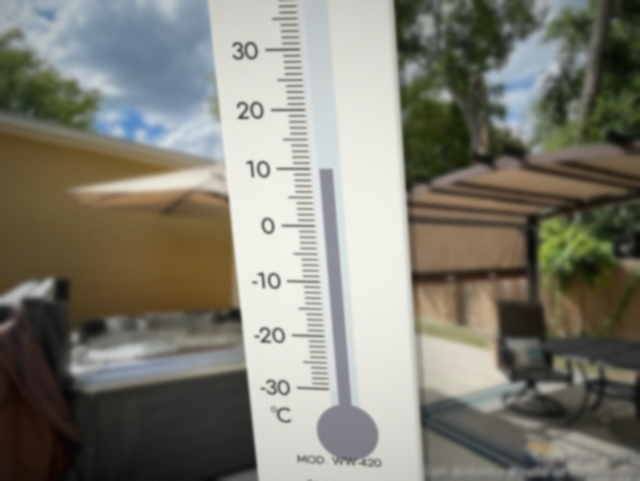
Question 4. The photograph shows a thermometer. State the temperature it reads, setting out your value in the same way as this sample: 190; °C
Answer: 10; °C
